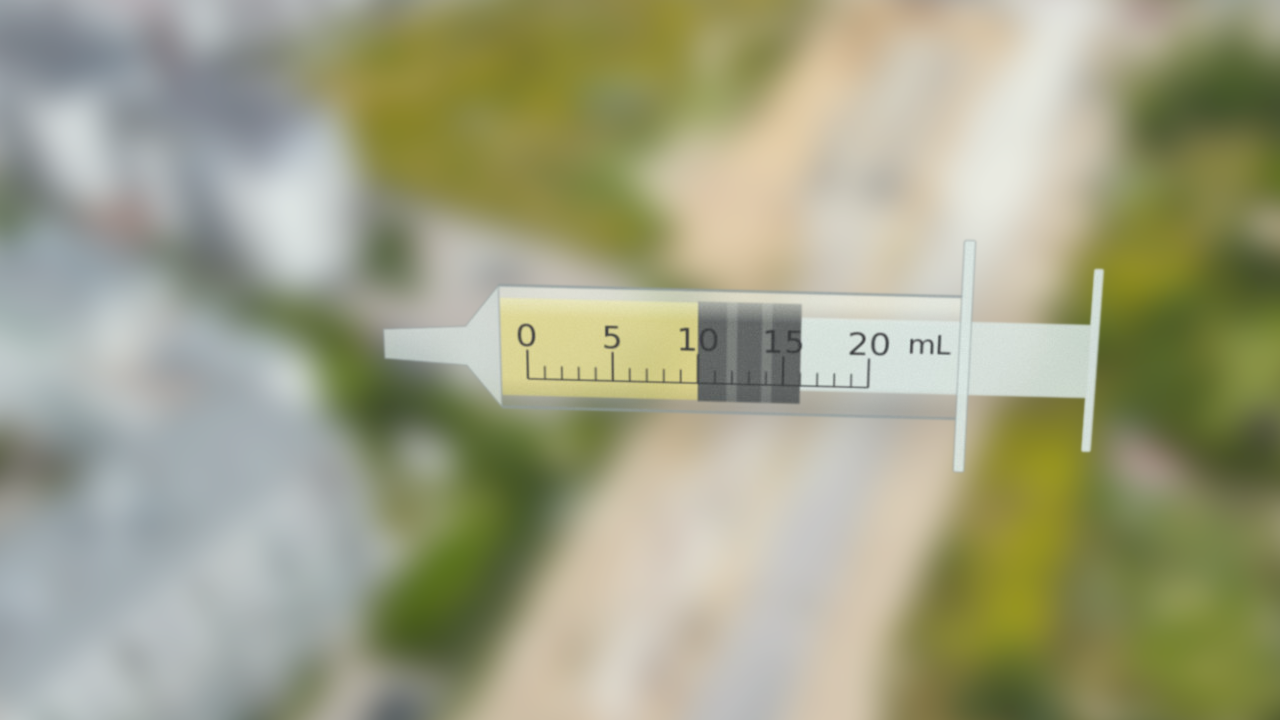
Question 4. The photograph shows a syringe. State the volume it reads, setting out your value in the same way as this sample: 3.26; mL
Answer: 10; mL
